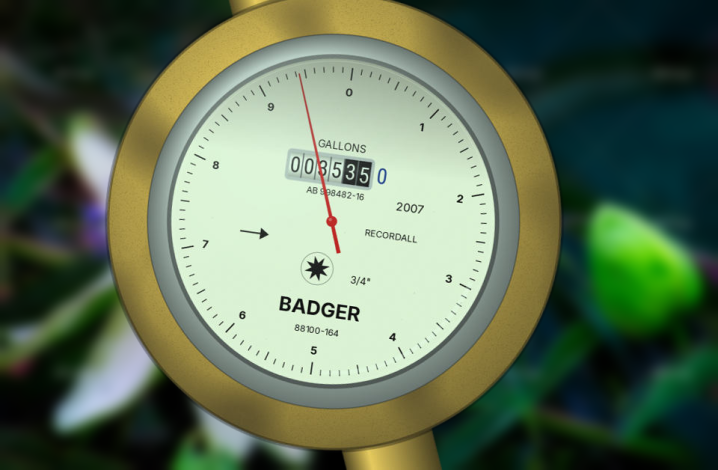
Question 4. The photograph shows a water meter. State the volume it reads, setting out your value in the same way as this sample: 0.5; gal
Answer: 35349.4; gal
